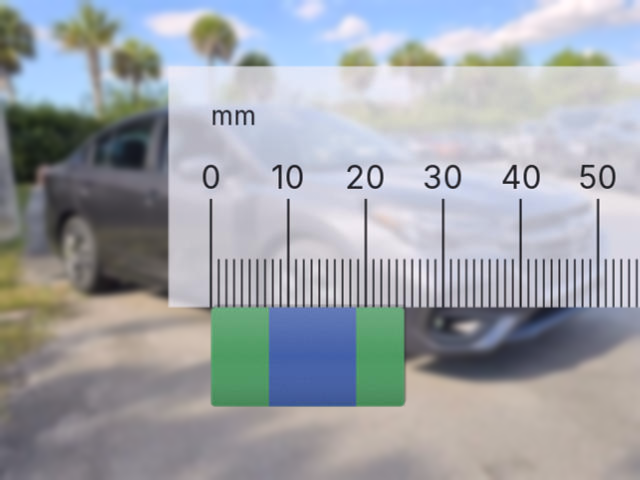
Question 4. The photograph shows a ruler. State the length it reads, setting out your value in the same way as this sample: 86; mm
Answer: 25; mm
